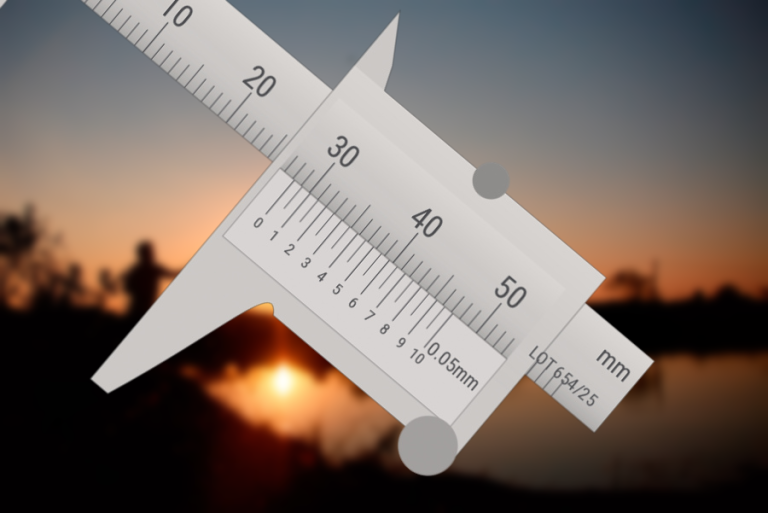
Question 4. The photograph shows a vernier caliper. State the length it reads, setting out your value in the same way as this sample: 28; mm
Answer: 28.2; mm
